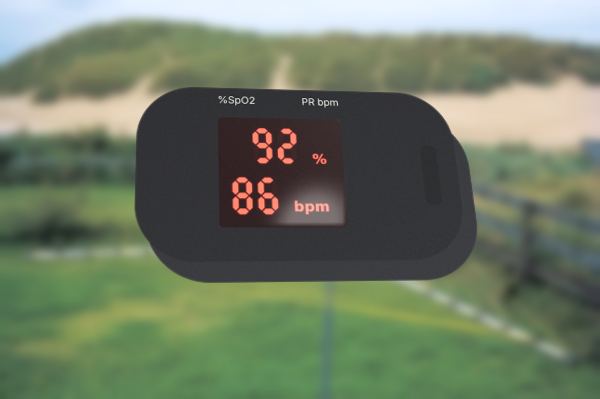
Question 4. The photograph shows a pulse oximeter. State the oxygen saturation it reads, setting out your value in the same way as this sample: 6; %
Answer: 92; %
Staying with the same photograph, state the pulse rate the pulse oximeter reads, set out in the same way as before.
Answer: 86; bpm
